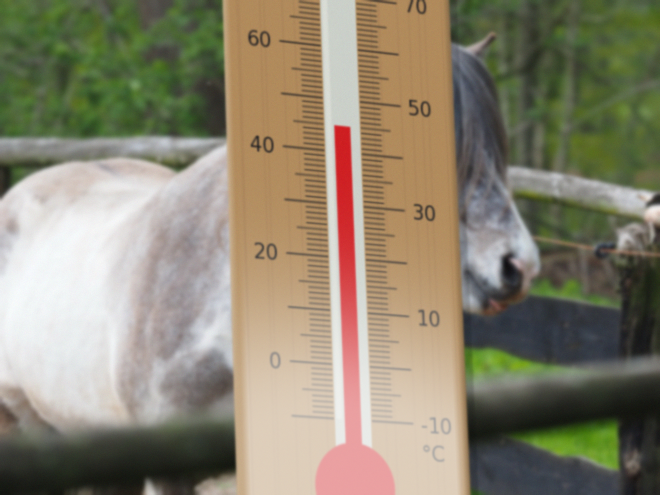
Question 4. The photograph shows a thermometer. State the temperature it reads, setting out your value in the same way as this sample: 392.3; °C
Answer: 45; °C
